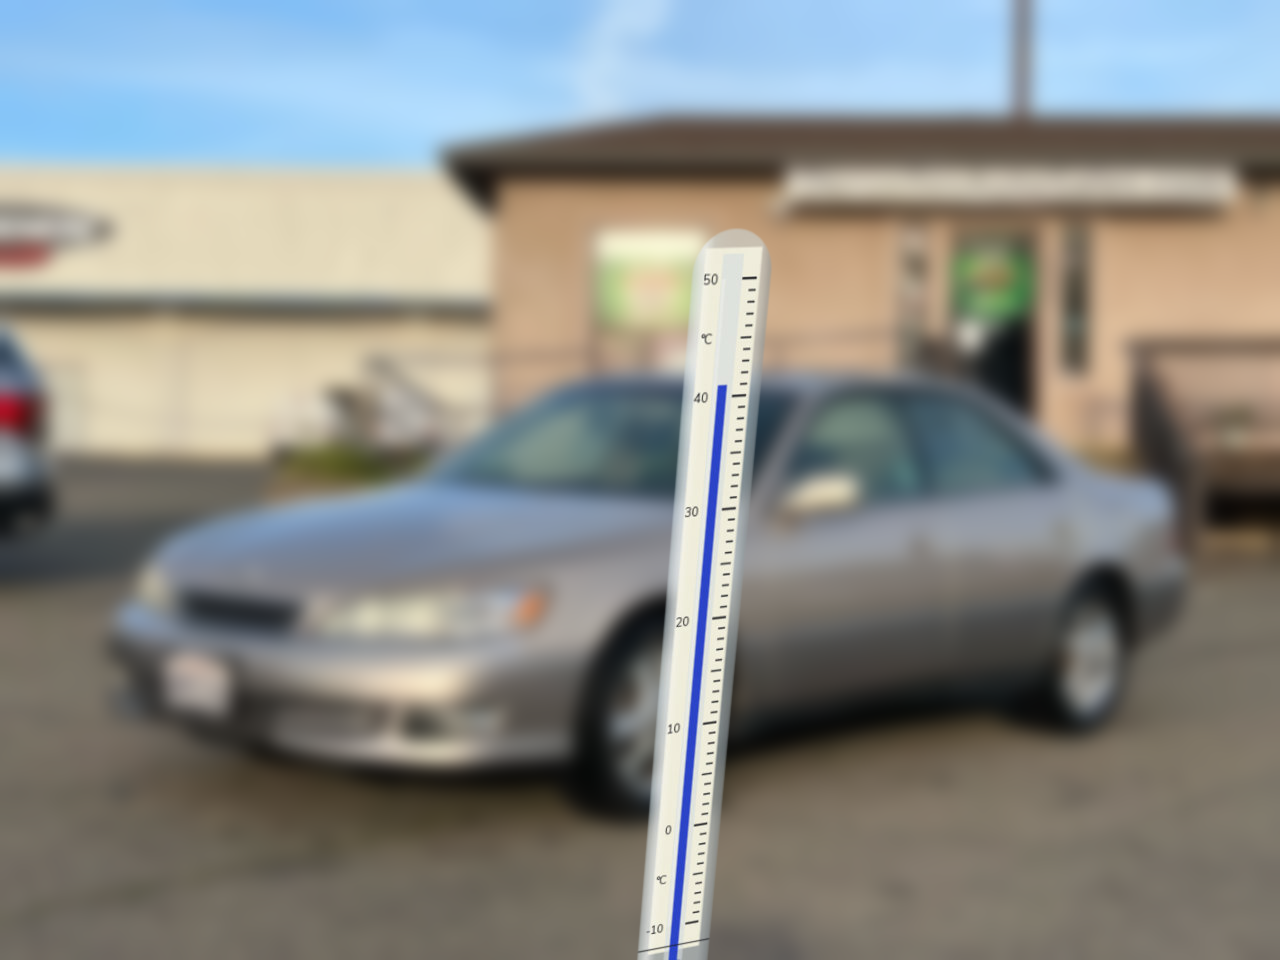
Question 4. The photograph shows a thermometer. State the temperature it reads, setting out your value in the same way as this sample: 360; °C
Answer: 41; °C
